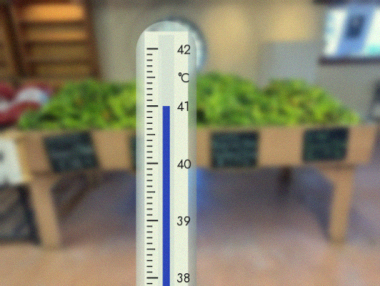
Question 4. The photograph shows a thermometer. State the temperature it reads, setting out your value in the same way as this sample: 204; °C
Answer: 41; °C
